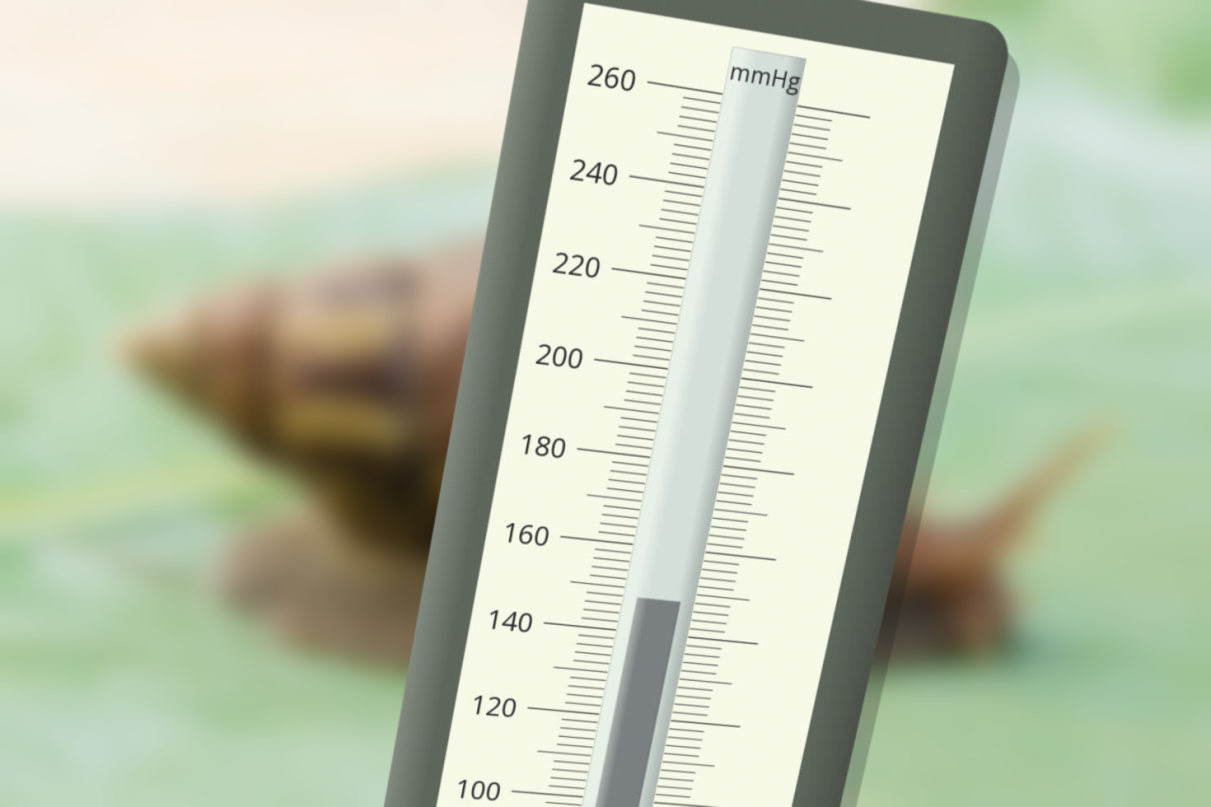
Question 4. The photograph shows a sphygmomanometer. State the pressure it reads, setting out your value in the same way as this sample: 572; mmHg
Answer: 148; mmHg
